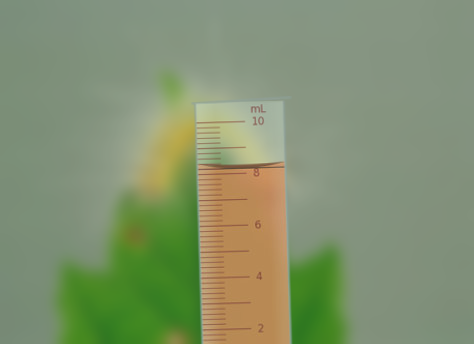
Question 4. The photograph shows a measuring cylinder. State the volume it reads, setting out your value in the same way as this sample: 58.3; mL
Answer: 8.2; mL
